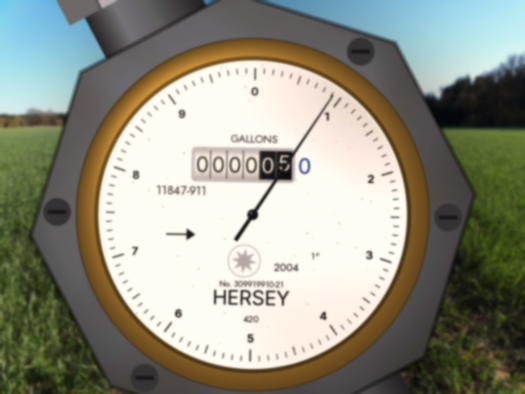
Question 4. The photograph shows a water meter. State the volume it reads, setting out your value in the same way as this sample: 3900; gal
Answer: 50.9; gal
